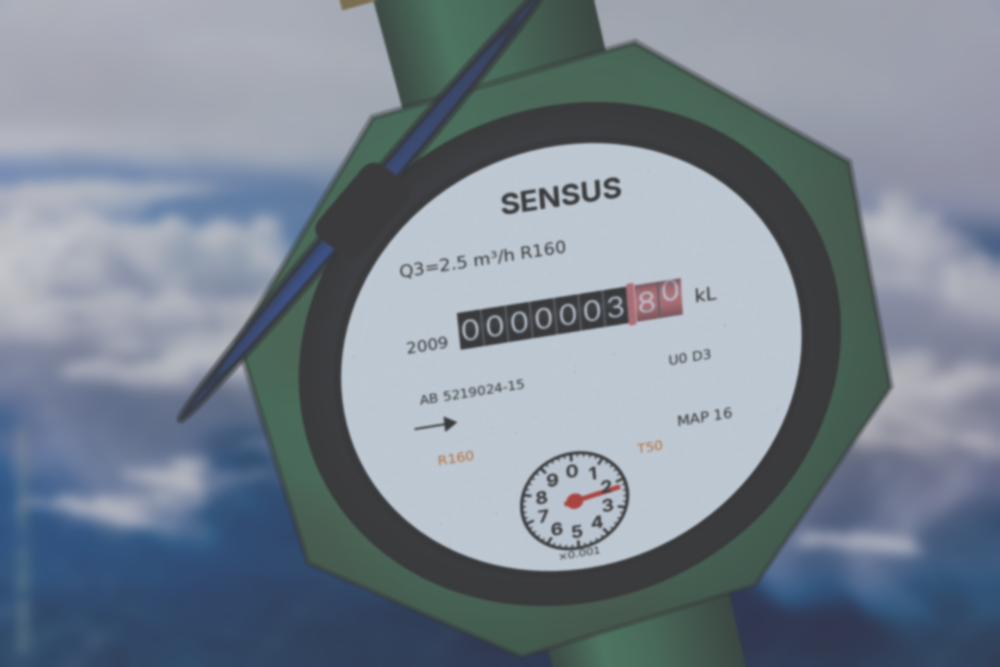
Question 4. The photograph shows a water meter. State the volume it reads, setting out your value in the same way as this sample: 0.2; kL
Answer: 3.802; kL
